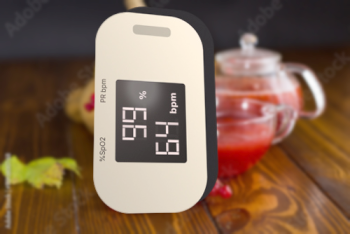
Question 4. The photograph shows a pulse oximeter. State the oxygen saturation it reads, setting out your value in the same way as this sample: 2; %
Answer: 99; %
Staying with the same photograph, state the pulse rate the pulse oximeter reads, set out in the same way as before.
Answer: 64; bpm
